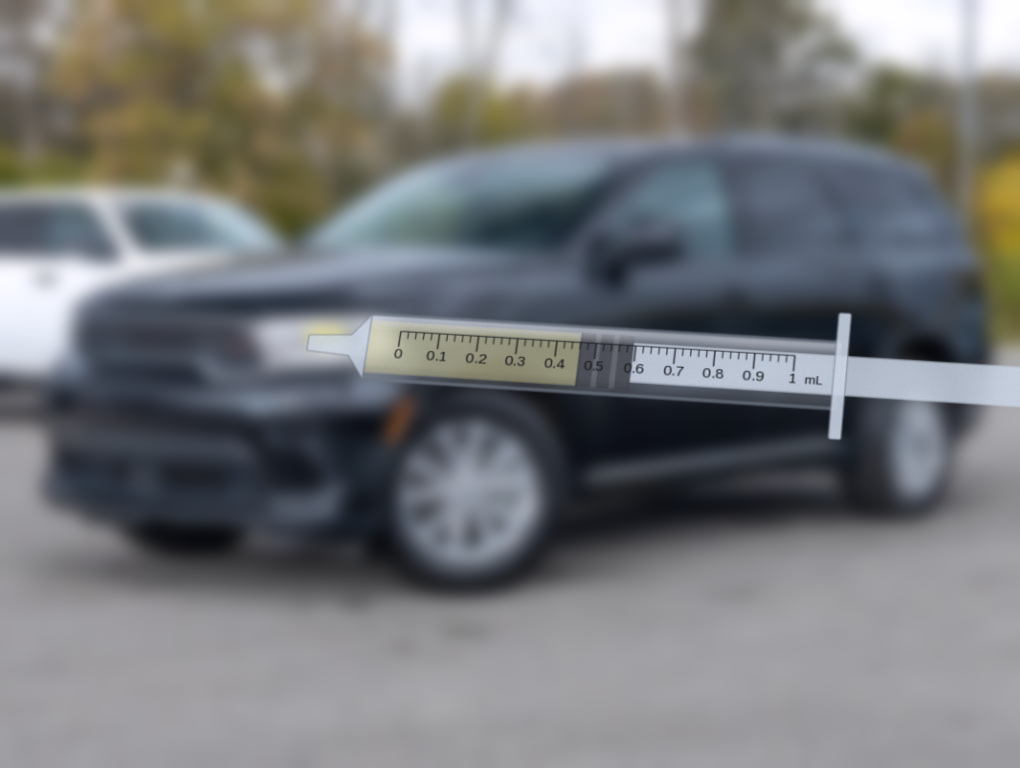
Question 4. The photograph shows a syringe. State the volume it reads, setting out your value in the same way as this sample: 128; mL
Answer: 0.46; mL
